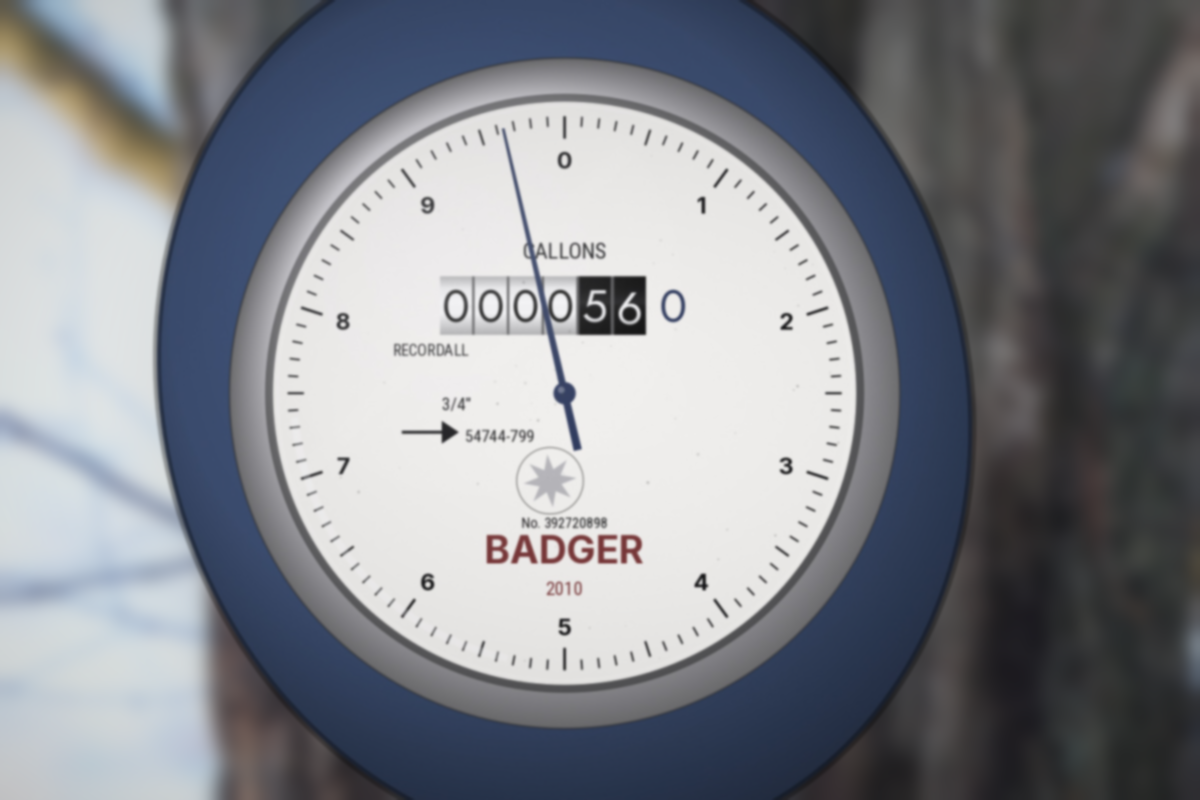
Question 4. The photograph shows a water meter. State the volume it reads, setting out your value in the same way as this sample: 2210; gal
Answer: 559.6; gal
